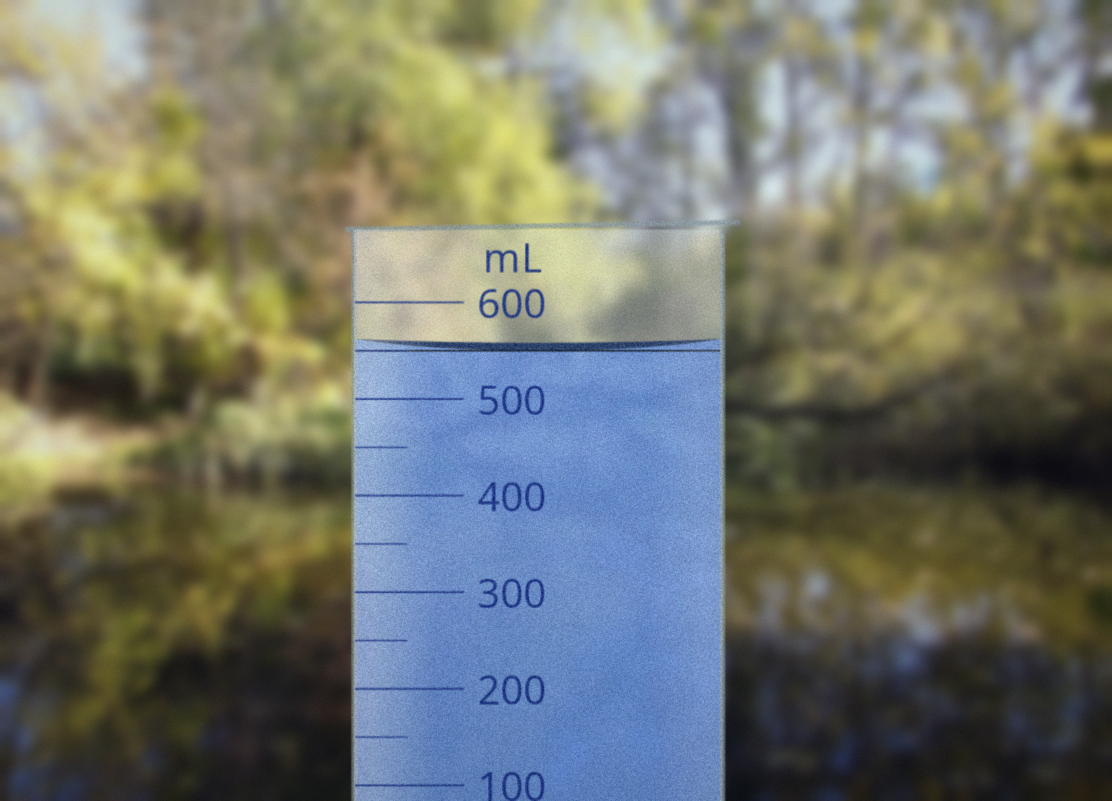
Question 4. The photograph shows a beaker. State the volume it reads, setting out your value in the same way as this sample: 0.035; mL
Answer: 550; mL
